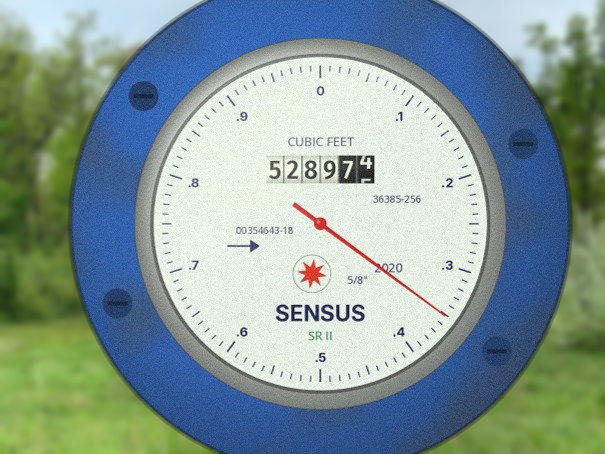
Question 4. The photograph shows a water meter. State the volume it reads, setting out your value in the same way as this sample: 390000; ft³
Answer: 528974.35; ft³
